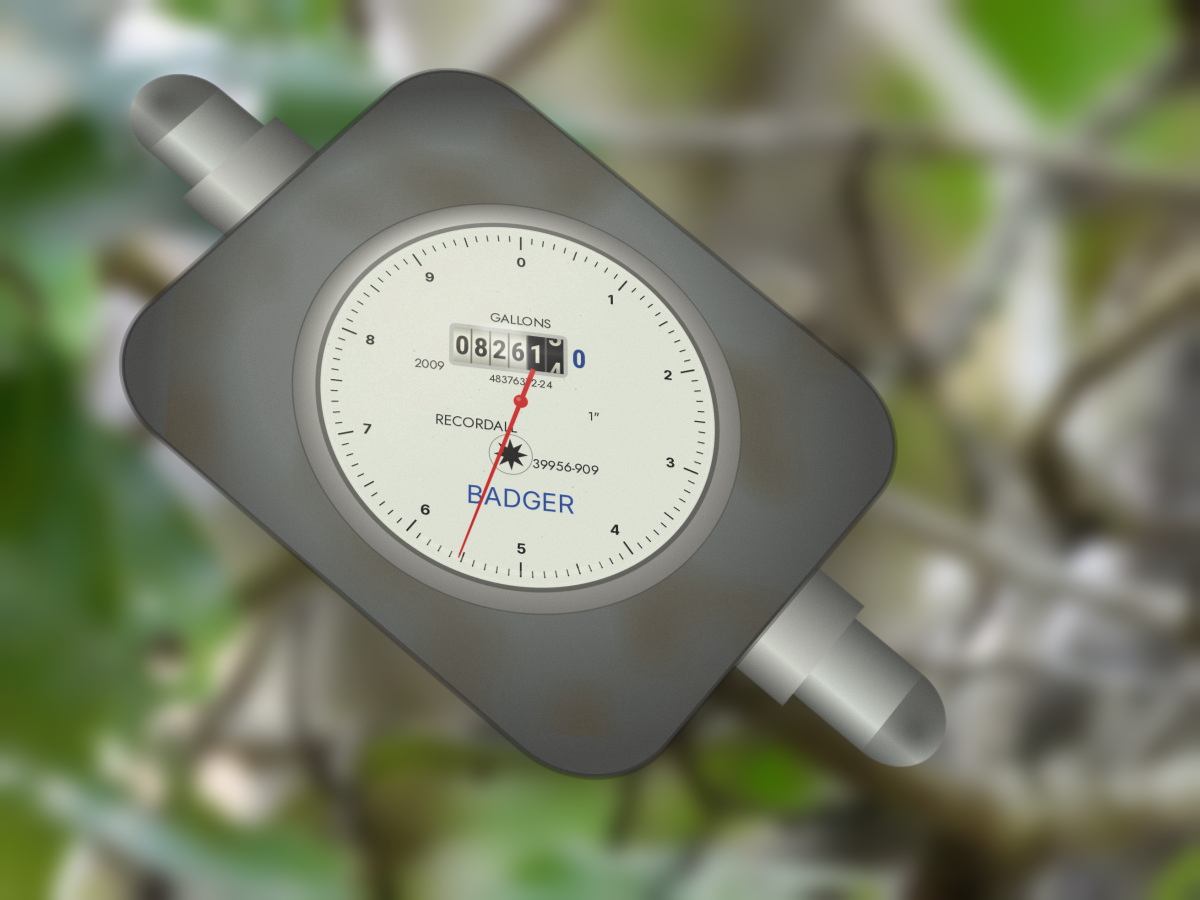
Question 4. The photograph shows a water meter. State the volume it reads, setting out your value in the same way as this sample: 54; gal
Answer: 826135.5; gal
